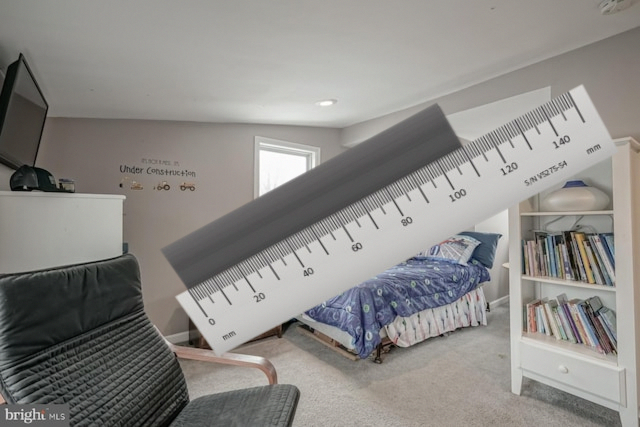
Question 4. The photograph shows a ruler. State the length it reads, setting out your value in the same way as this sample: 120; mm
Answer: 110; mm
